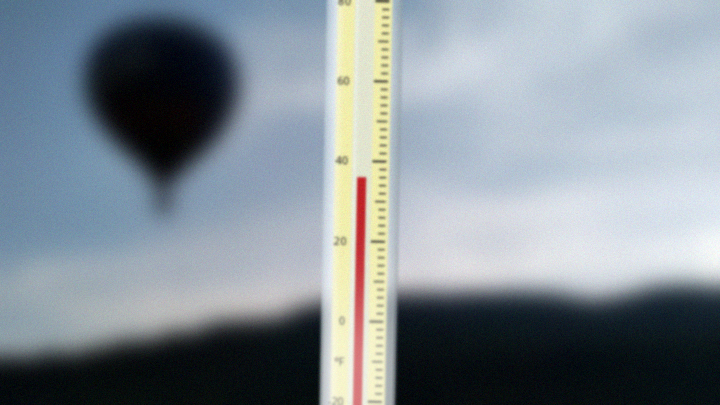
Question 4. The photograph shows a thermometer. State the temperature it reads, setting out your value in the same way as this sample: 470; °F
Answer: 36; °F
